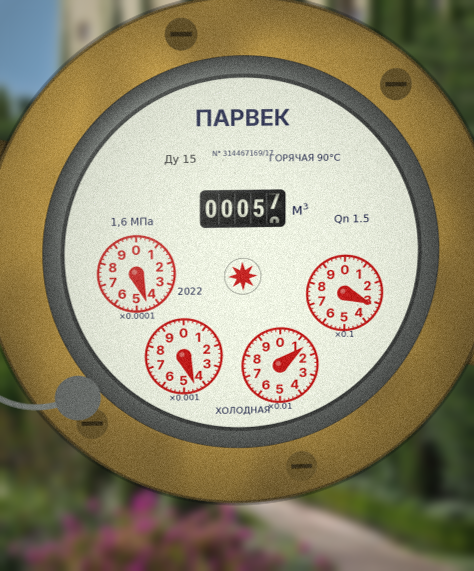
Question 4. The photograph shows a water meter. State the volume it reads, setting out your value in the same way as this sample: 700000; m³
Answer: 57.3144; m³
